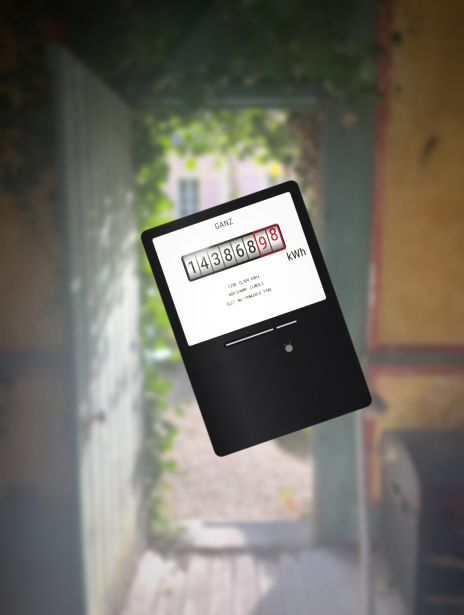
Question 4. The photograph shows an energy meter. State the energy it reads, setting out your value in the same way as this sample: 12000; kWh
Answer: 143868.98; kWh
